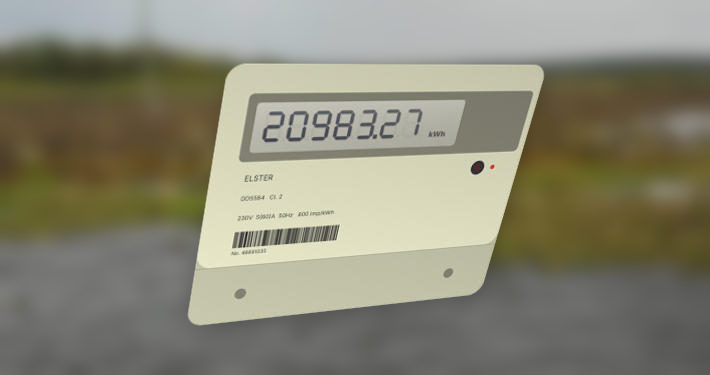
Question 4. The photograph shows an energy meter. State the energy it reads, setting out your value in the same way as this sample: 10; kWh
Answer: 20983.27; kWh
